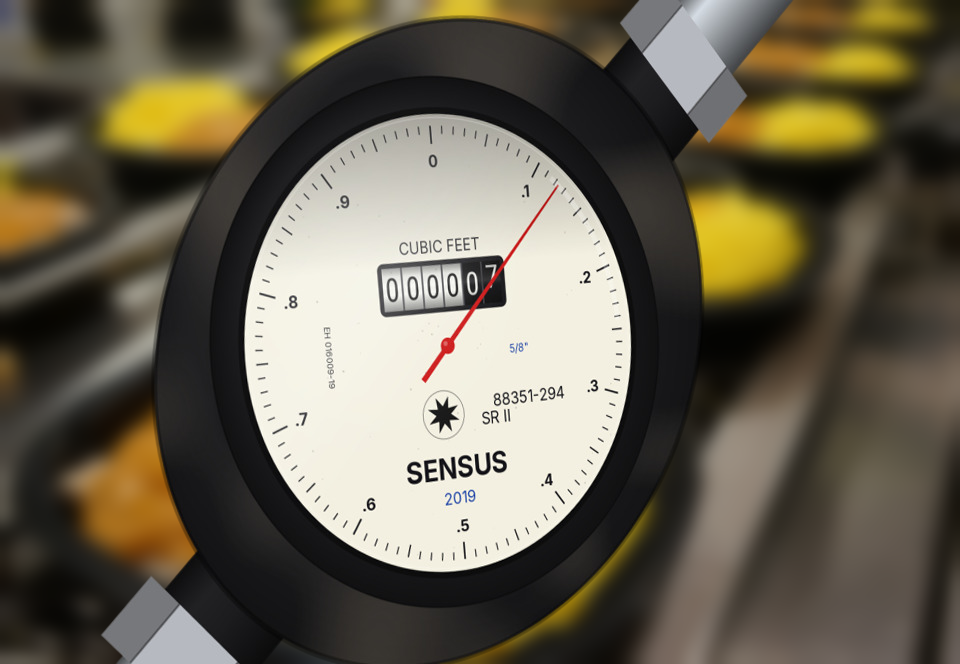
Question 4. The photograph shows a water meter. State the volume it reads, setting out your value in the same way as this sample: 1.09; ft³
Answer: 7.12; ft³
